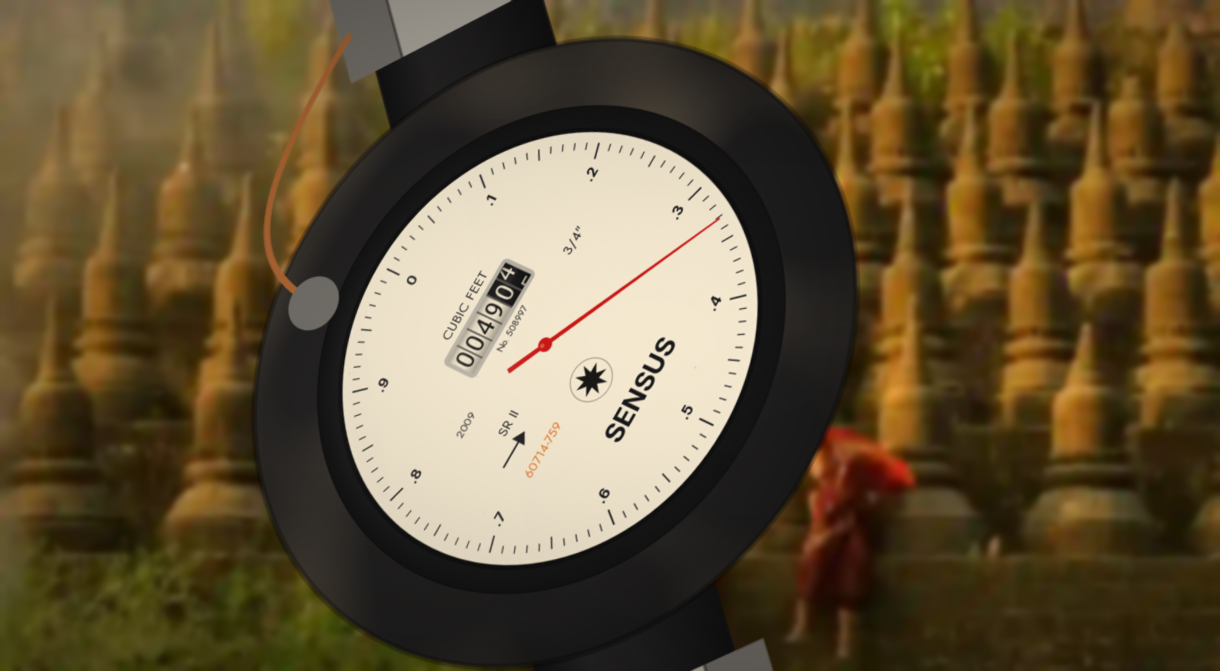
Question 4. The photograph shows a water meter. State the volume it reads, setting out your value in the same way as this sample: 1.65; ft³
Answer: 4904.33; ft³
